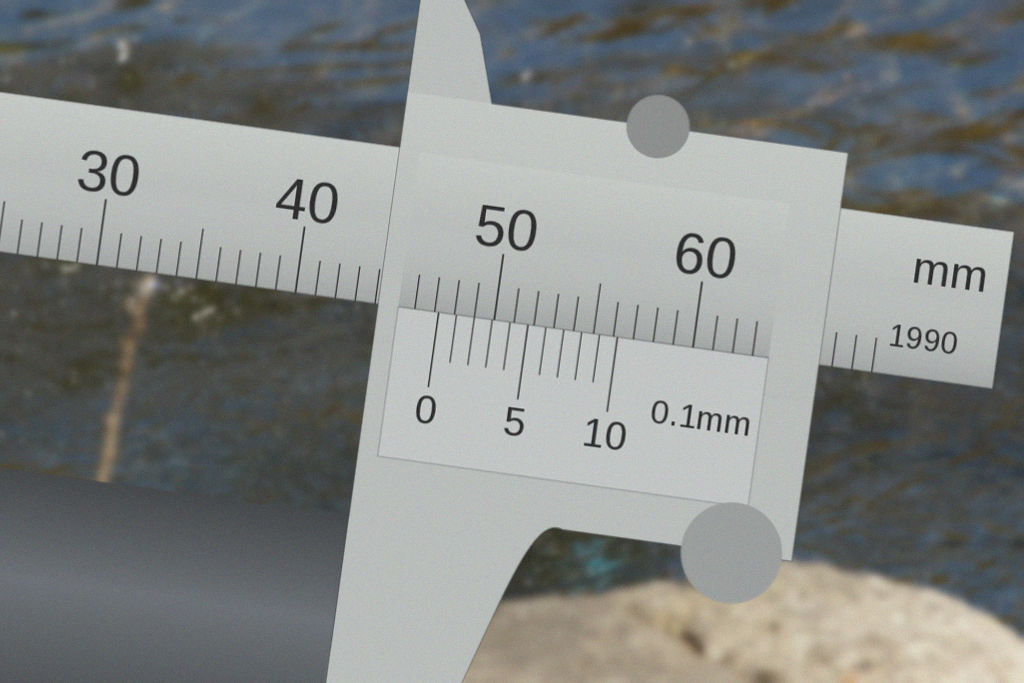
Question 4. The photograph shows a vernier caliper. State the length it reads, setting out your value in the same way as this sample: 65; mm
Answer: 47.2; mm
